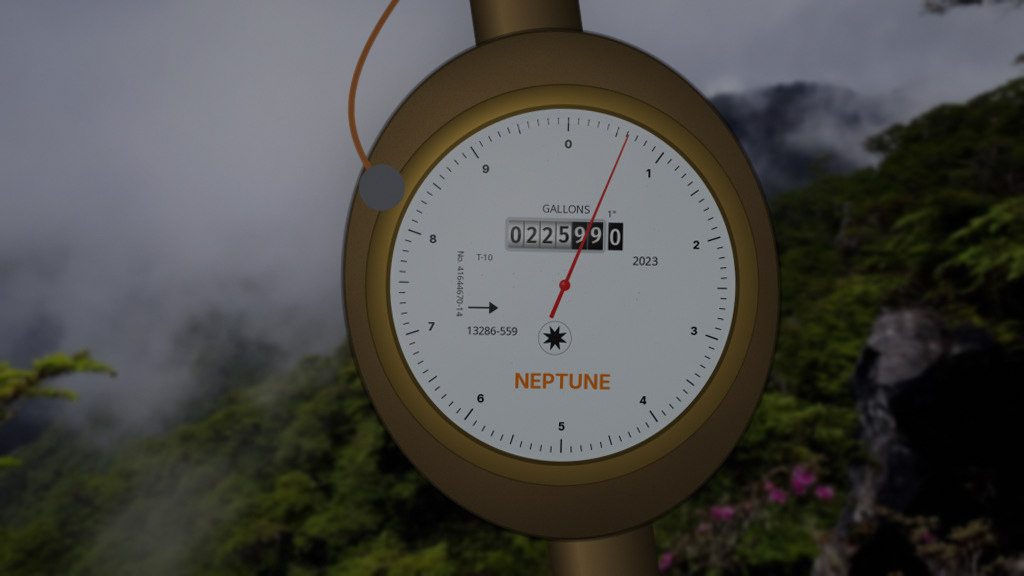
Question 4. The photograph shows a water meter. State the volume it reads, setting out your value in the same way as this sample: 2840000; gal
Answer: 225990.6; gal
